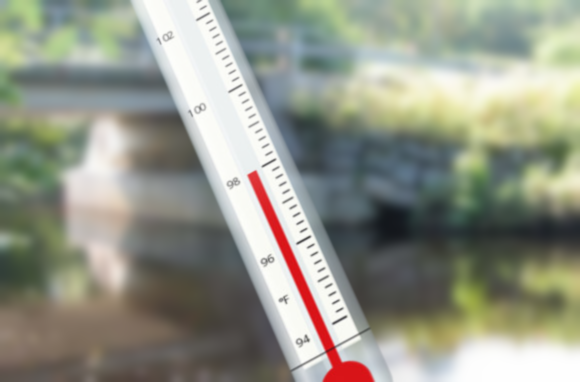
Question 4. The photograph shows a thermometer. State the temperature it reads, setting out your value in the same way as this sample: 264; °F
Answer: 98; °F
